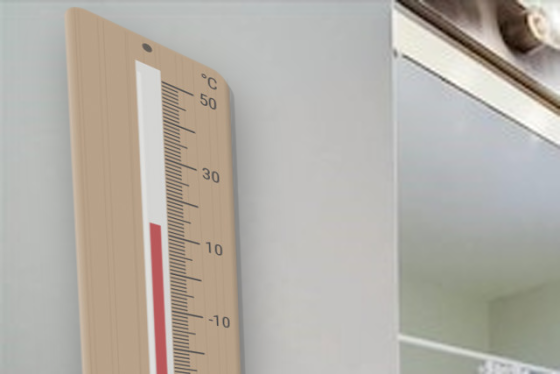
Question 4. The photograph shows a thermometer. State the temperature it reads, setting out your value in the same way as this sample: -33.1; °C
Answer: 12; °C
